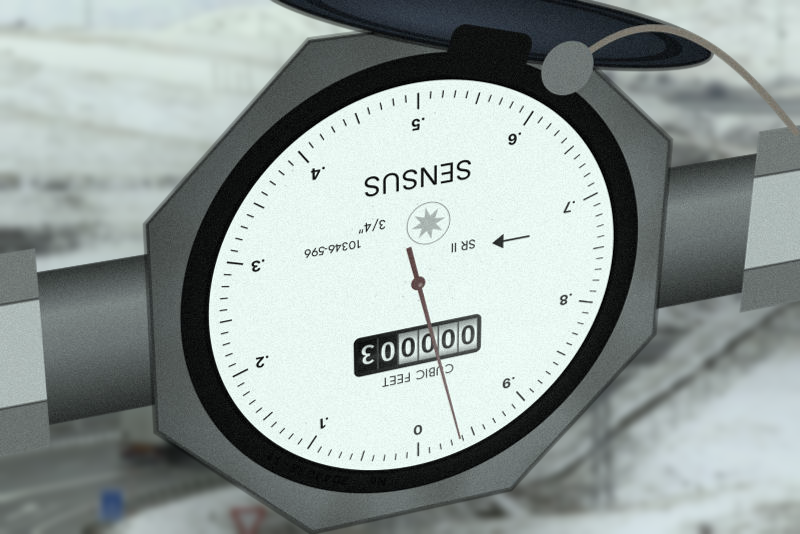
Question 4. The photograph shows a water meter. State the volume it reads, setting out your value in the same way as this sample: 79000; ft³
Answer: 2.96; ft³
